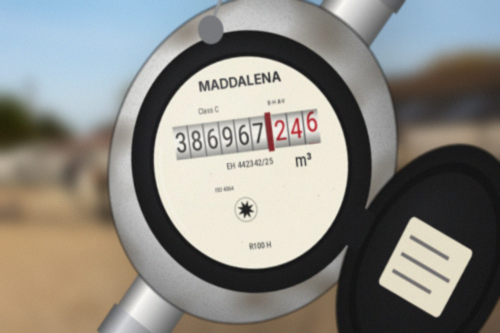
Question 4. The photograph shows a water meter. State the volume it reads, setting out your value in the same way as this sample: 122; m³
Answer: 386967.246; m³
